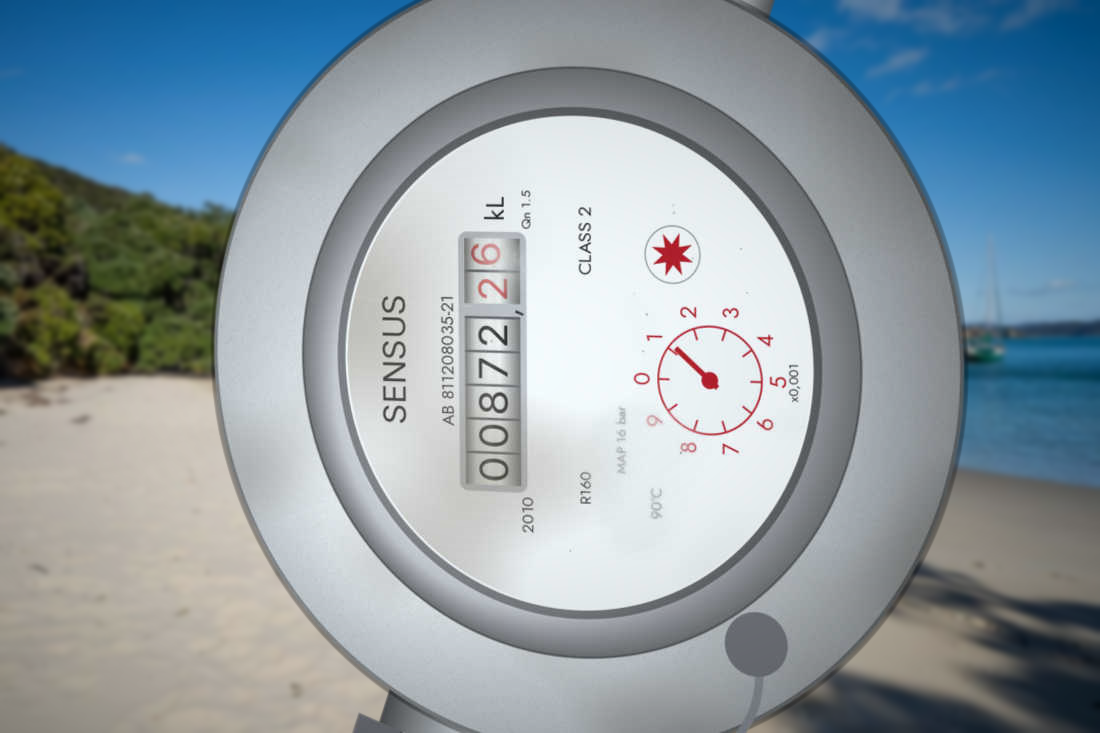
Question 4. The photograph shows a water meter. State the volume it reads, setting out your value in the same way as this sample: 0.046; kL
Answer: 872.261; kL
